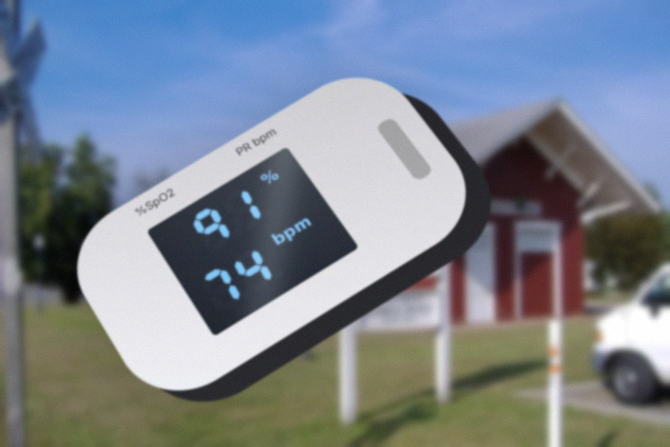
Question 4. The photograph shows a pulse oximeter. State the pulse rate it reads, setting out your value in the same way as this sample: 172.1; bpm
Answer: 74; bpm
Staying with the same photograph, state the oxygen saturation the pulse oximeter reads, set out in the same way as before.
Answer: 91; %
